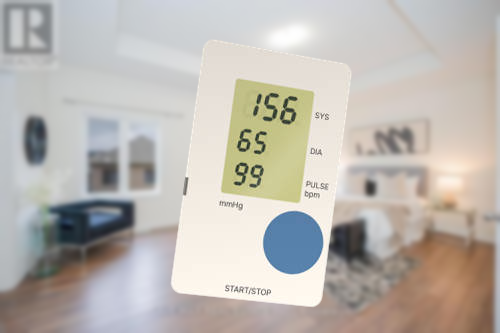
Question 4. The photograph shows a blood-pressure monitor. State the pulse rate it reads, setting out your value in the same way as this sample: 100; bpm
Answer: 99; bpm
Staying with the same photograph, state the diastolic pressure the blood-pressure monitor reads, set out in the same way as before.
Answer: 65; mmHg
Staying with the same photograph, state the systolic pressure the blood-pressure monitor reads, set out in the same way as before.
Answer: 156; mmHg
